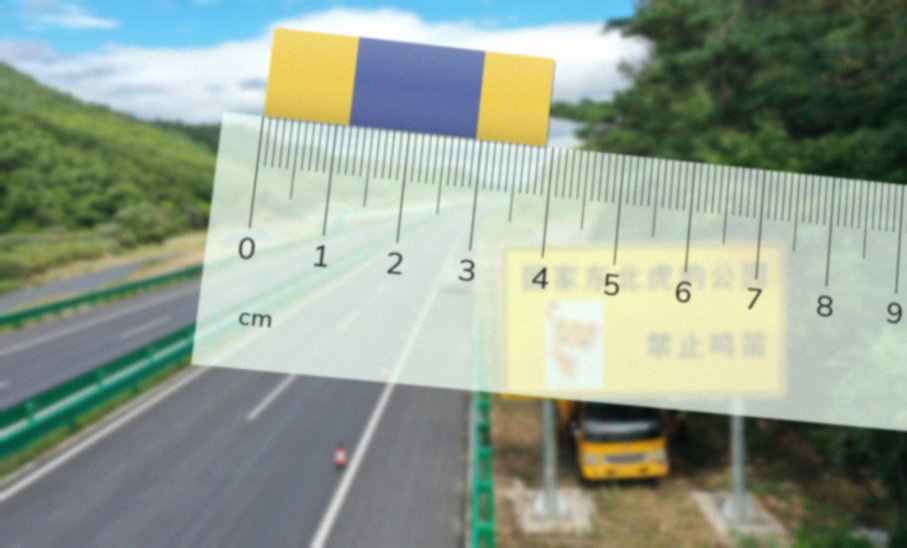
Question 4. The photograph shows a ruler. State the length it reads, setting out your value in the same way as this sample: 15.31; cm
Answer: 3.9; cm
